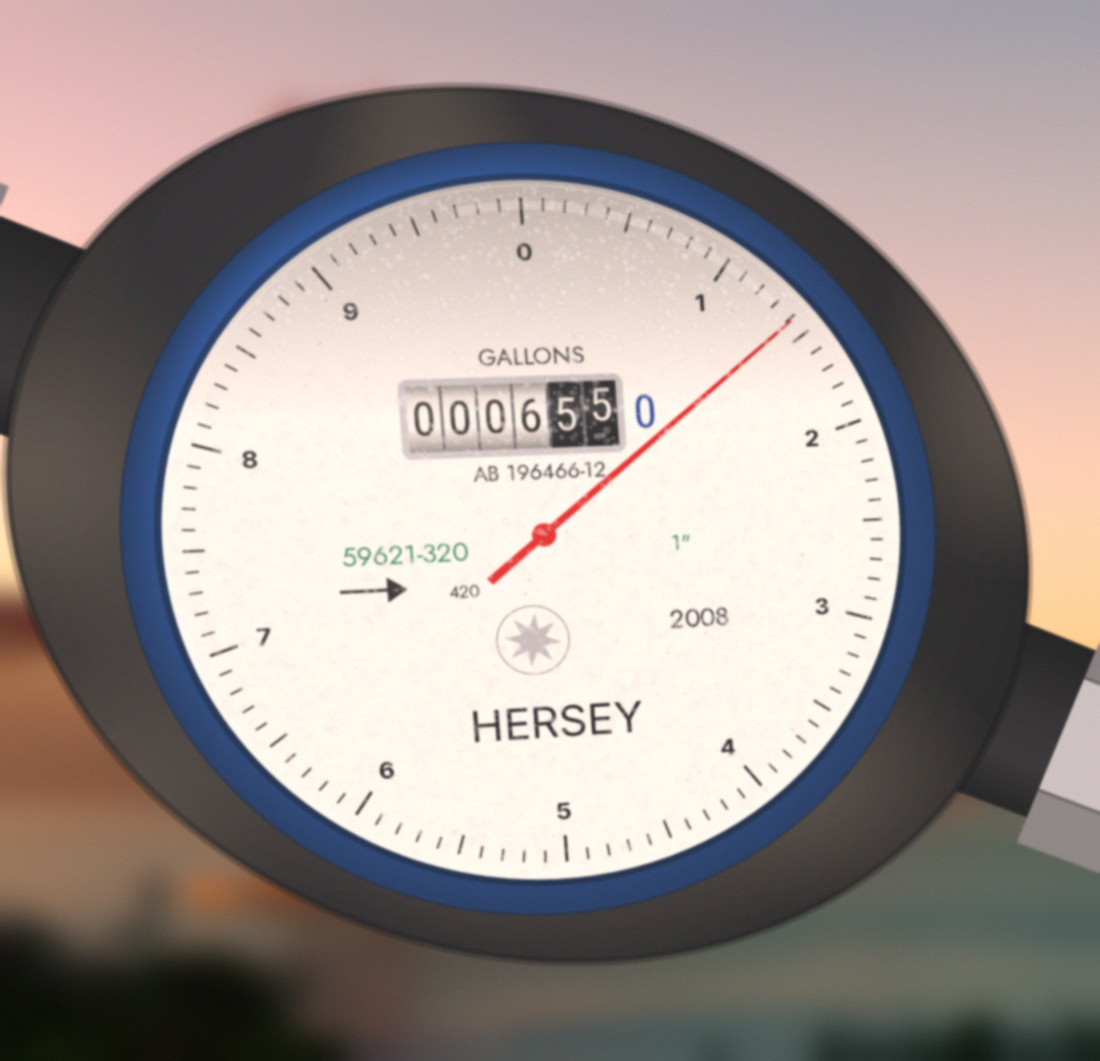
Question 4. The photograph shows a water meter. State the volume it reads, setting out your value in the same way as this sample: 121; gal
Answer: 6551.4; gal
